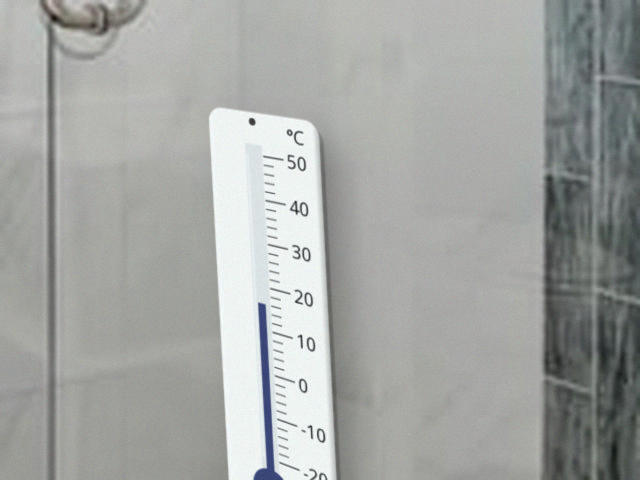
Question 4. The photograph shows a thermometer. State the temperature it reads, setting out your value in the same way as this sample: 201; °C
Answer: 16; °C
